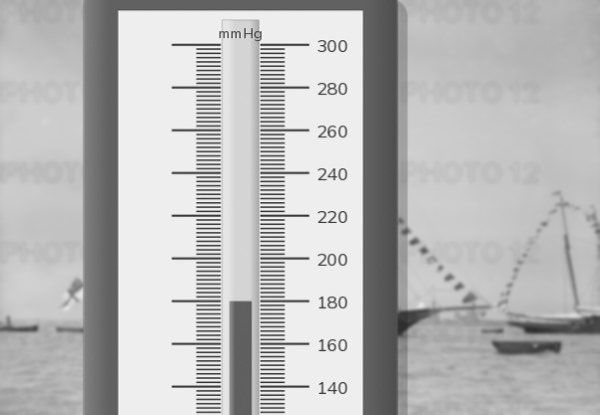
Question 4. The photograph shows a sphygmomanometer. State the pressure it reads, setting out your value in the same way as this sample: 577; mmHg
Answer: 180; mmHg
